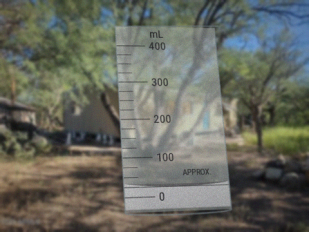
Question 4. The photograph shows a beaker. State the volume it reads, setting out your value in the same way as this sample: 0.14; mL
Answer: 25; mL
